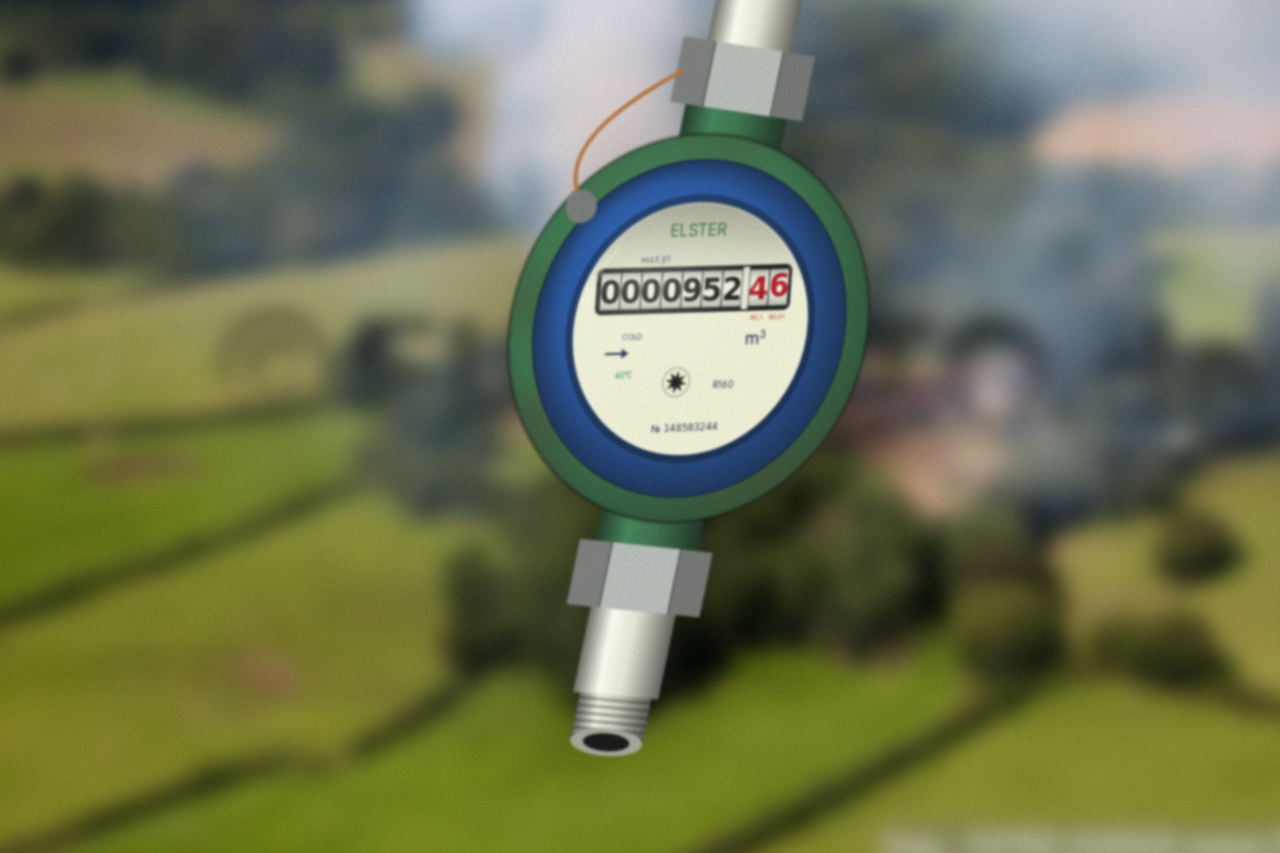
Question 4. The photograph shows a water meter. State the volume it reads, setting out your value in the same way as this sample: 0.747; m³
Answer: 952.46; m³
